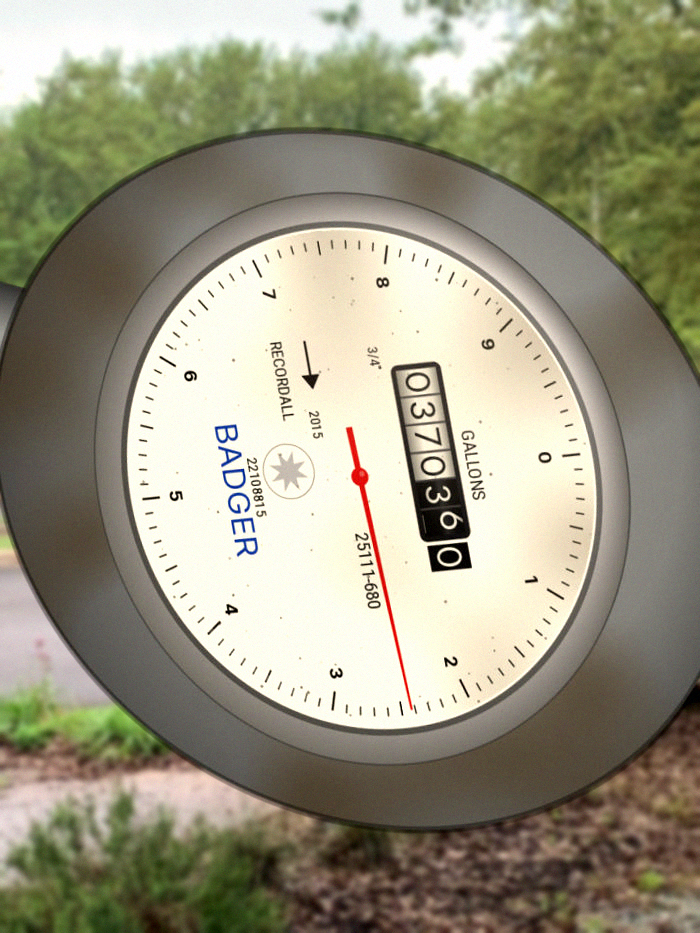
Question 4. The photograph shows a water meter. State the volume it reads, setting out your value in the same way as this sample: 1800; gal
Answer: 370362.4; gal
